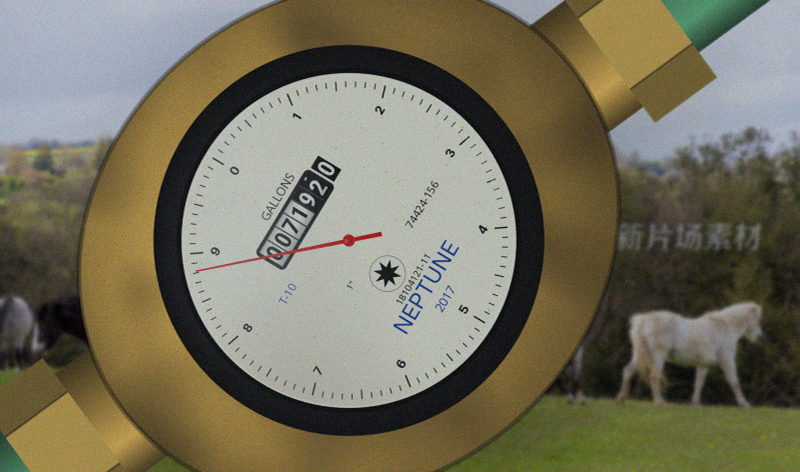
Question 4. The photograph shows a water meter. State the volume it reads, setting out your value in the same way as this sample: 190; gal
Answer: 71918.8; gal
